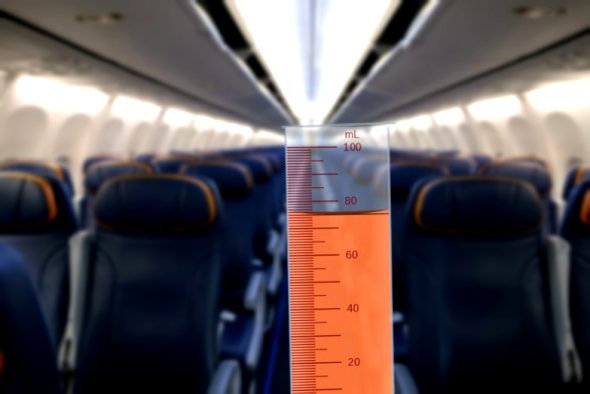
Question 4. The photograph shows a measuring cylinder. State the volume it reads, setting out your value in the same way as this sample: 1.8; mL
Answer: 75; mL
